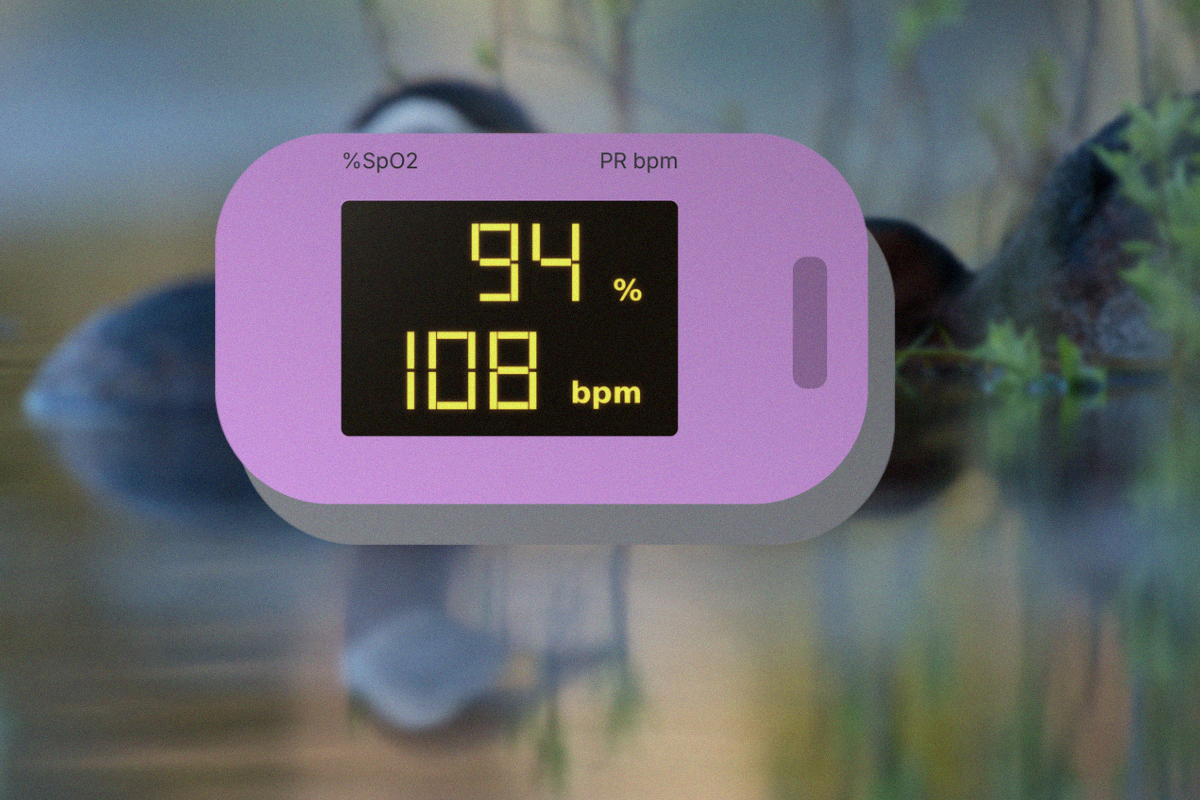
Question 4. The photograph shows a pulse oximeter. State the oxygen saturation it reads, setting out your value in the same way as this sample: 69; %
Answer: 94; %
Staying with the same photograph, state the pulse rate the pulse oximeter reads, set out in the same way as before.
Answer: 108; bpm
